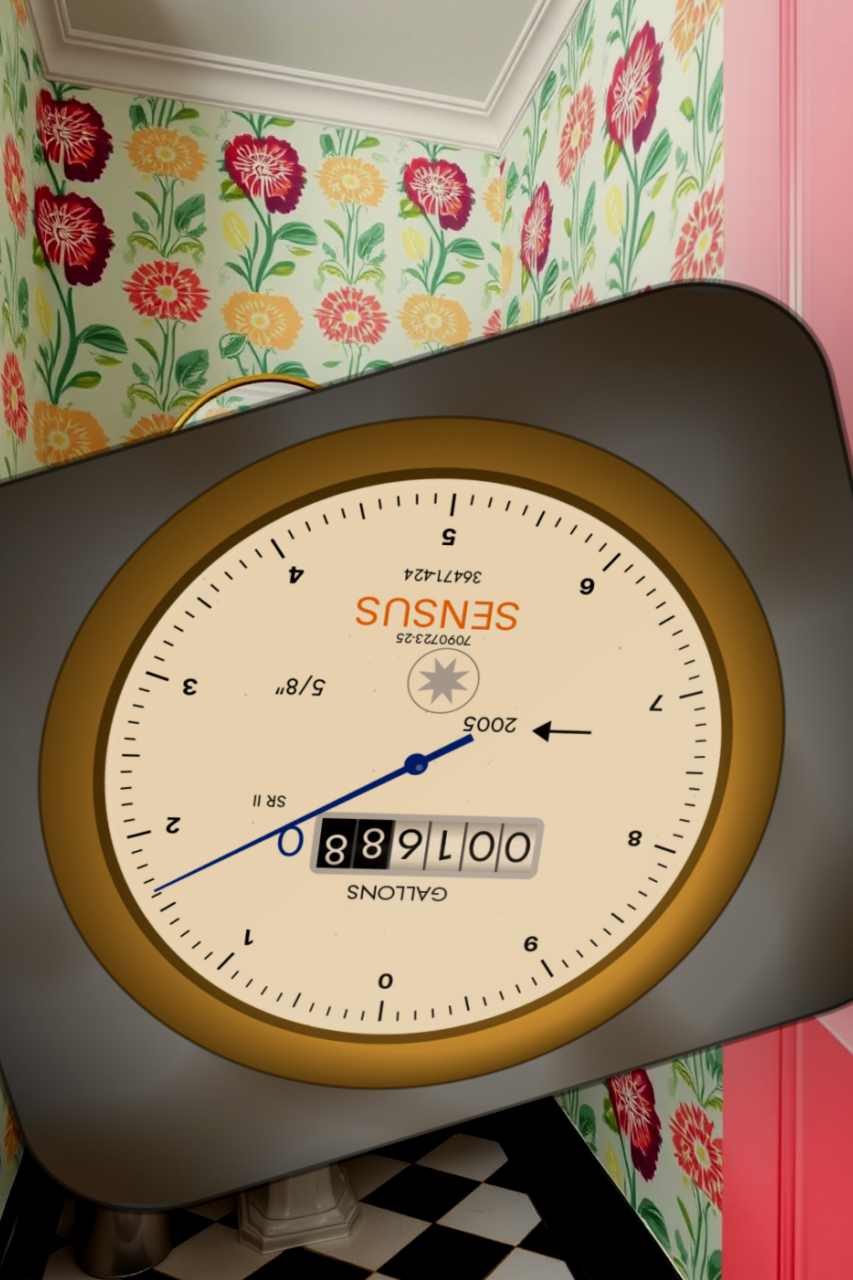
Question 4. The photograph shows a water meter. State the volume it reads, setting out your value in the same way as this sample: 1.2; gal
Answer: 16881.6; gal
